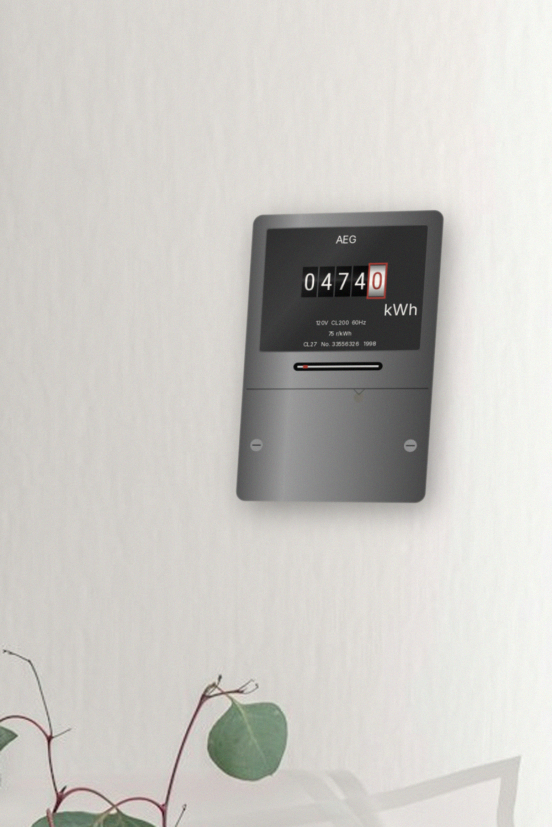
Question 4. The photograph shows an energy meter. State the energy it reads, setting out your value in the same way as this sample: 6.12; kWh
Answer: 474.0; kWh
